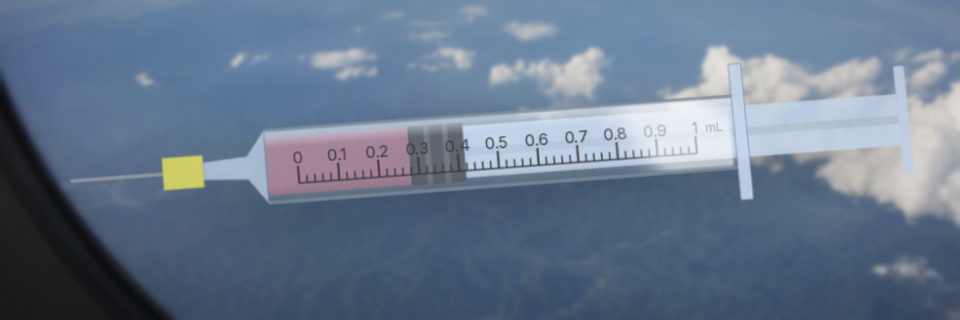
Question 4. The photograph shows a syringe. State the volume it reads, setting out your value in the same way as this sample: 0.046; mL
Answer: 0.28; mL
